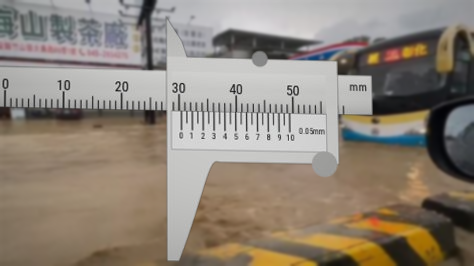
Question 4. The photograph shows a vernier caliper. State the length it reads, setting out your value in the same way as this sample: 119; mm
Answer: 30.4; mm
